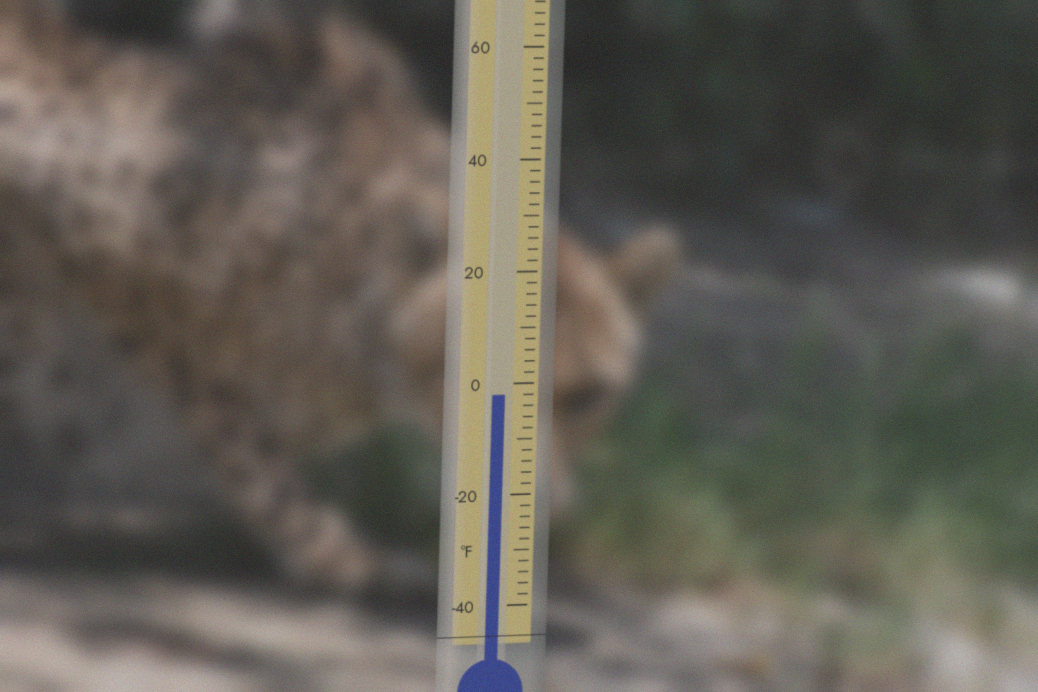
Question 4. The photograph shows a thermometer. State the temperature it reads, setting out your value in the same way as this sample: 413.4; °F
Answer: -2; °F
